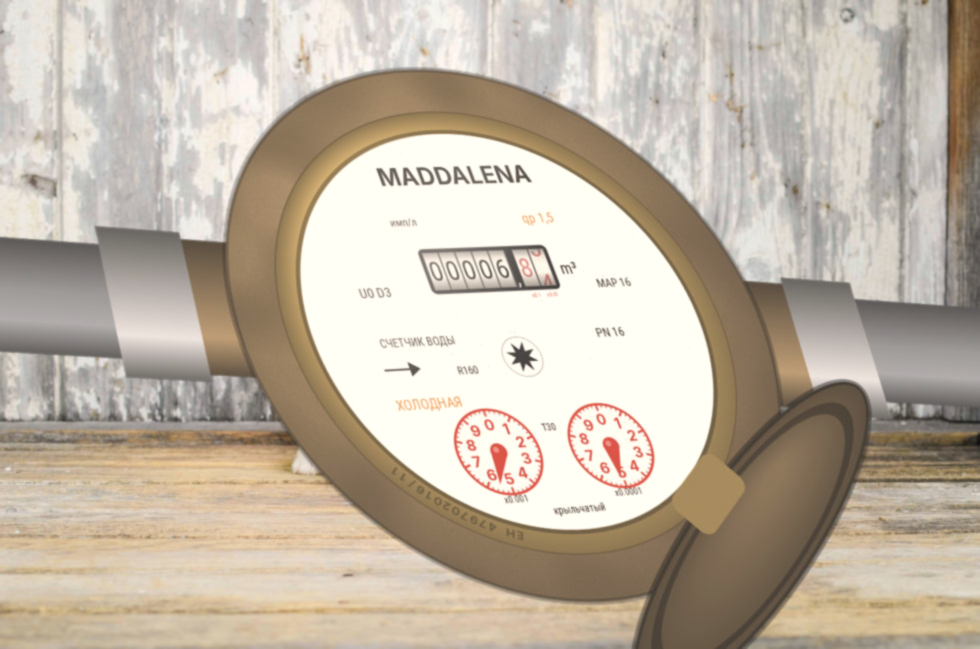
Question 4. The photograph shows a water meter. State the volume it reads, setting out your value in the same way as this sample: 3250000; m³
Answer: 6.8355; m³
